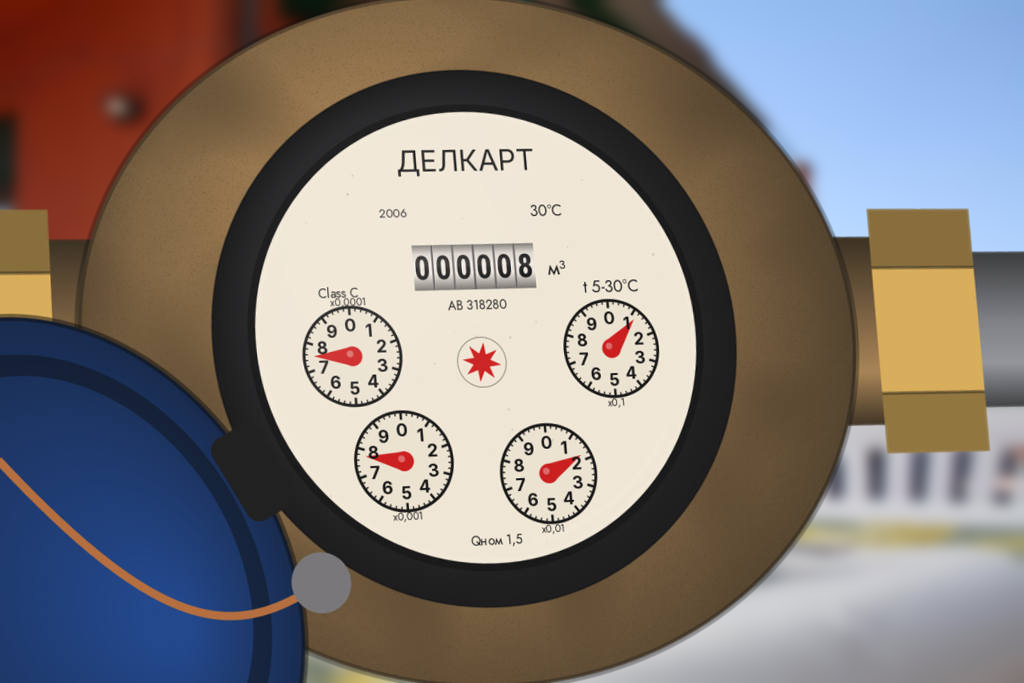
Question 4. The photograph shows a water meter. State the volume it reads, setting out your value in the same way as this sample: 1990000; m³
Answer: 8.1177; m³
